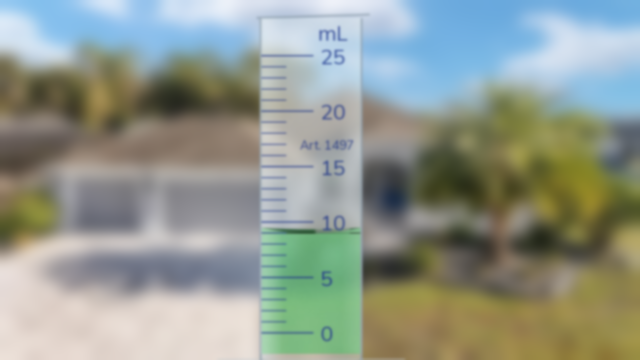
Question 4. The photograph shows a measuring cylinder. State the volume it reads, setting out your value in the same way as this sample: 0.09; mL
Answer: 9; mL
